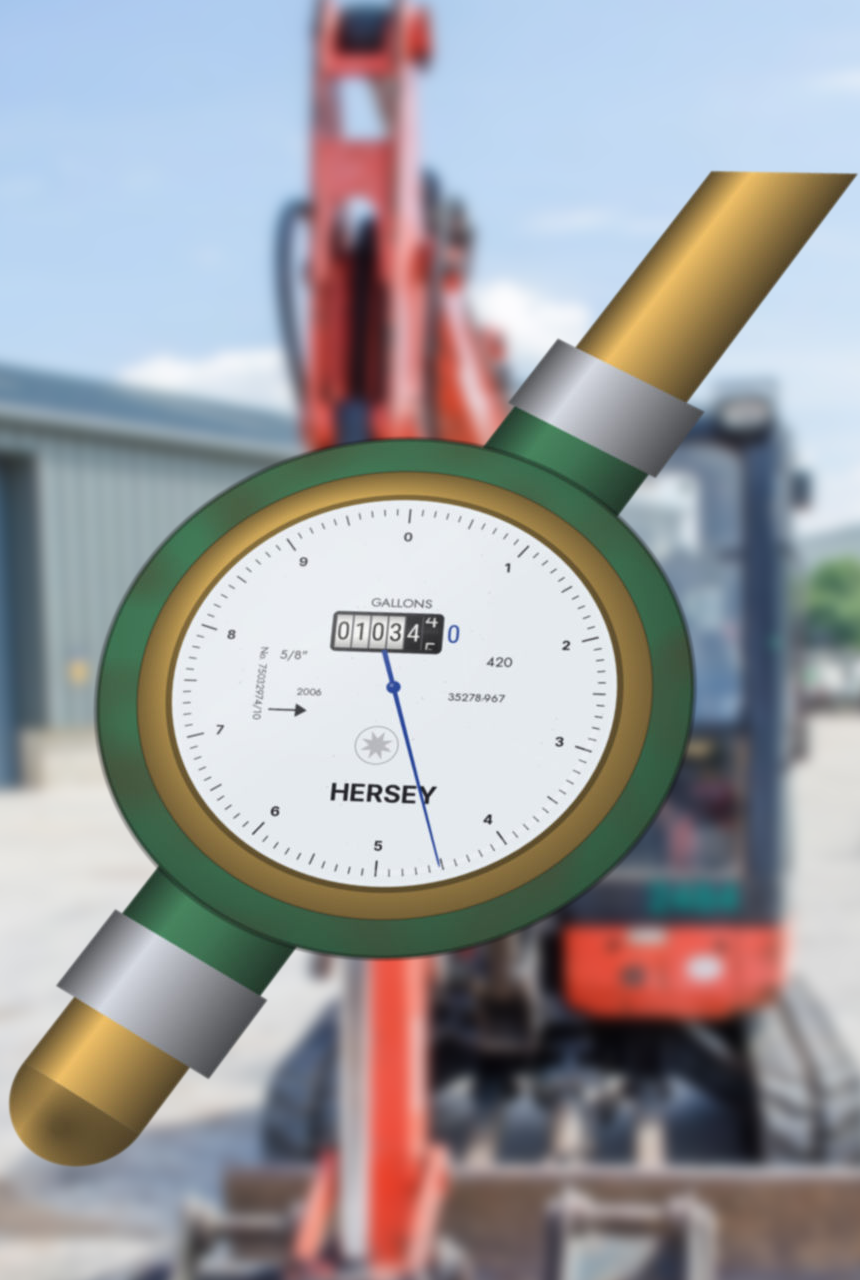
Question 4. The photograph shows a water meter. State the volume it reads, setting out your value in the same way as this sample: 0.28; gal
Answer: 103444.5; gal
